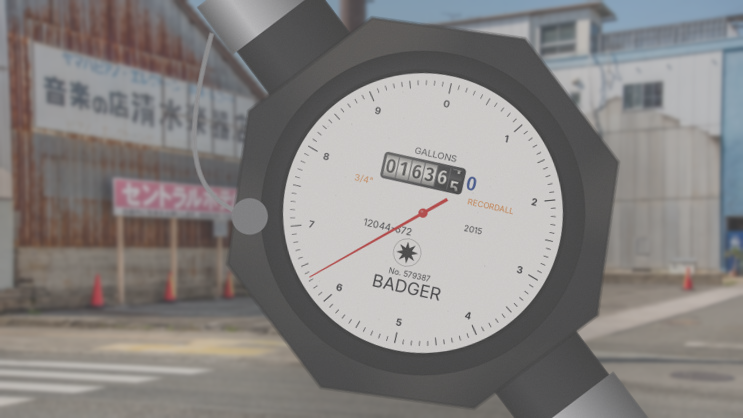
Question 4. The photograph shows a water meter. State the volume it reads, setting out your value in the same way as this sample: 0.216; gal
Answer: 163646.3; gal
